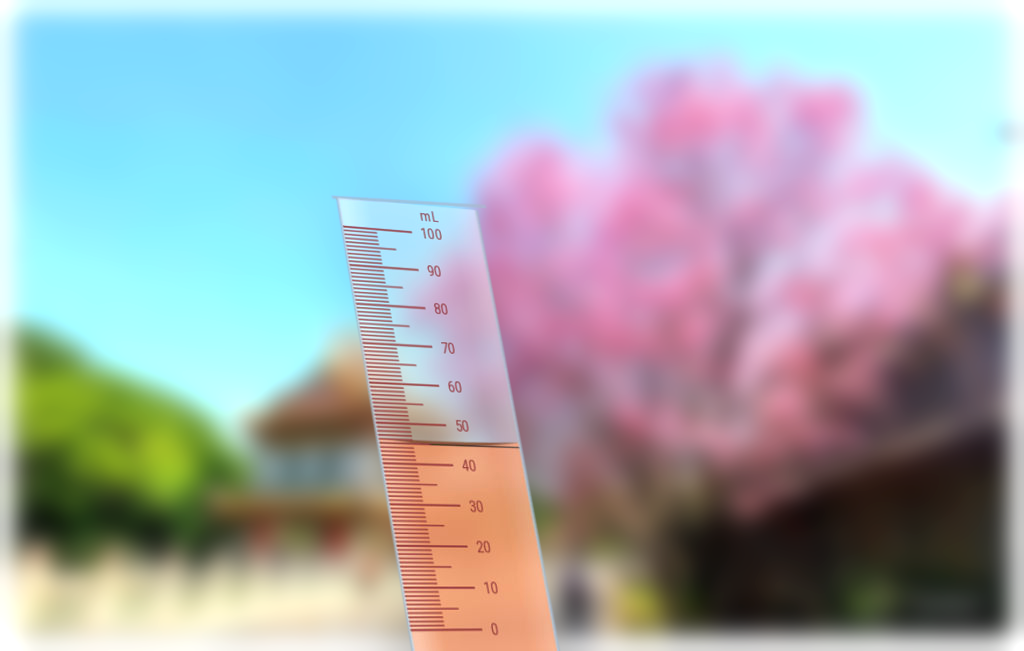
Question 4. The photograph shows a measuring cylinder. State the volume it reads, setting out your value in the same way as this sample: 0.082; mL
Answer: 45; mL
